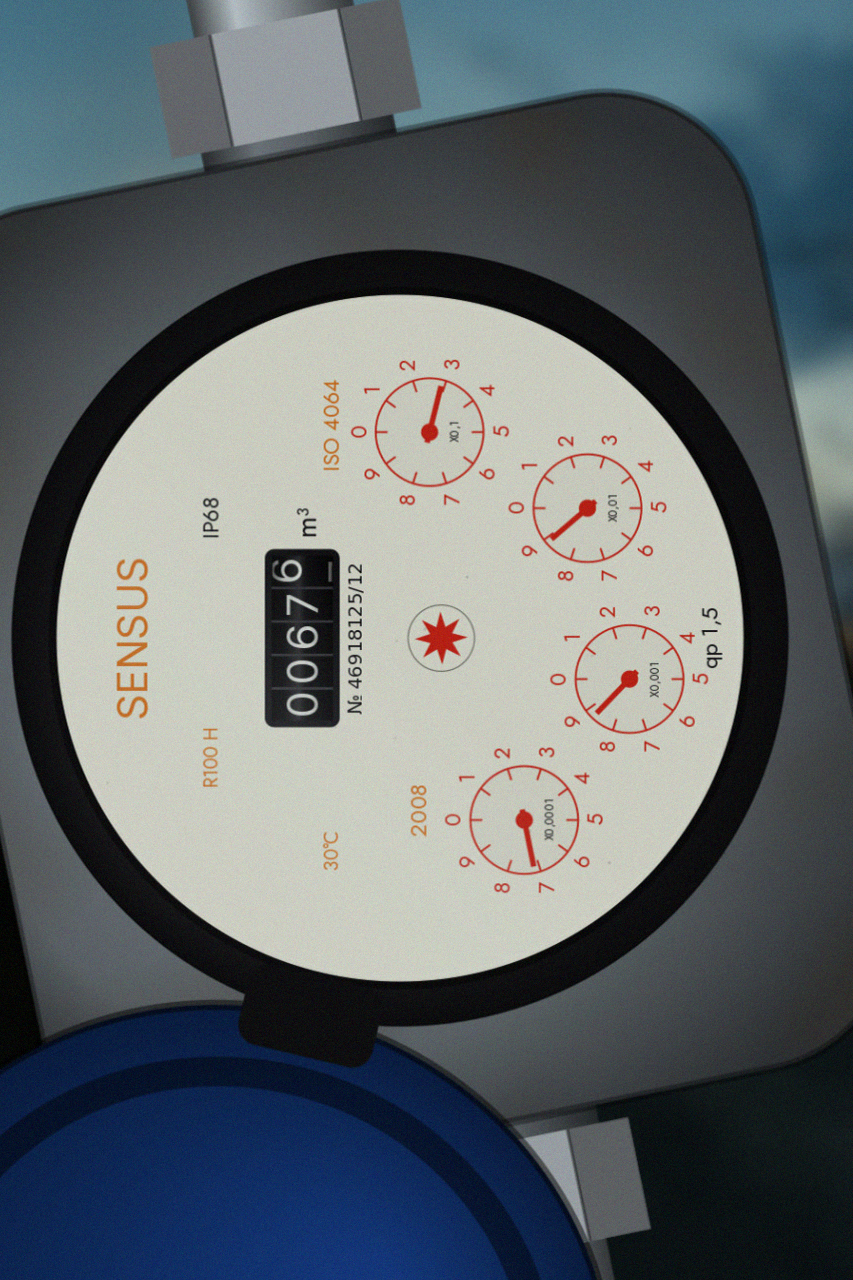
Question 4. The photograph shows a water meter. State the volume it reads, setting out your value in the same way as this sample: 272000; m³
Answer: 676.2887; m³
